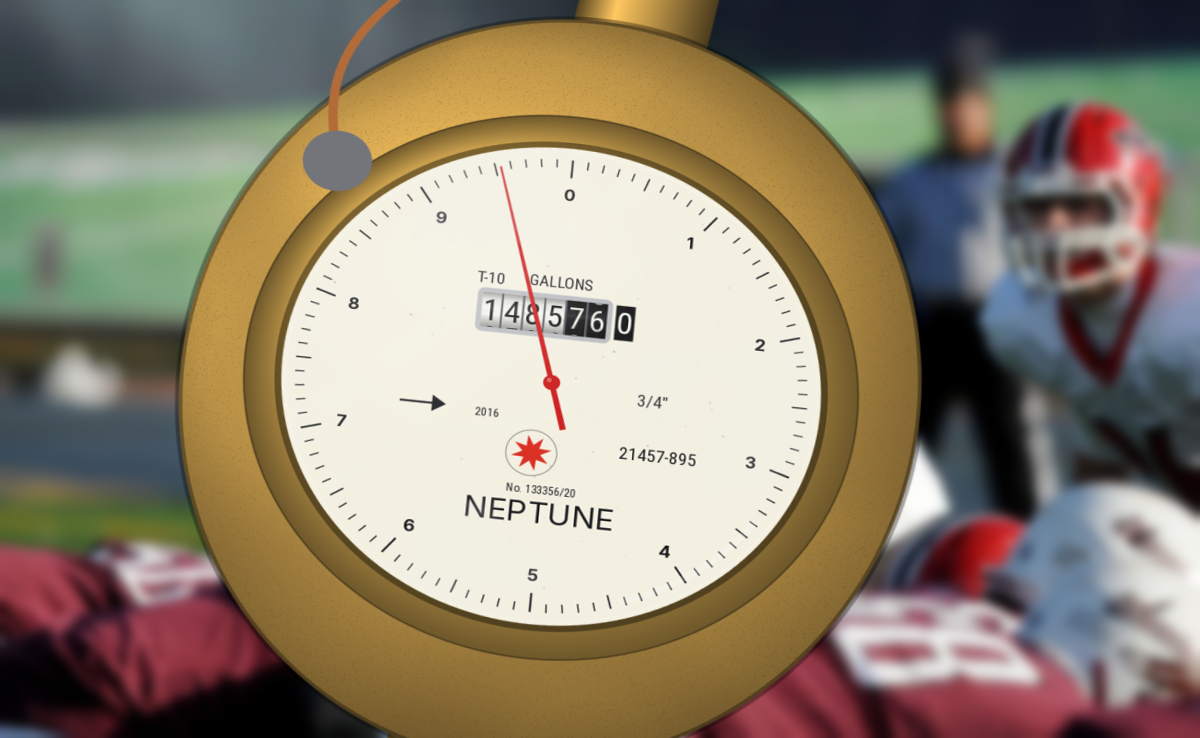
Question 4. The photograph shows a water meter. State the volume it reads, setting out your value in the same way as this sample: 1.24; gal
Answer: 1485759.5; gal
